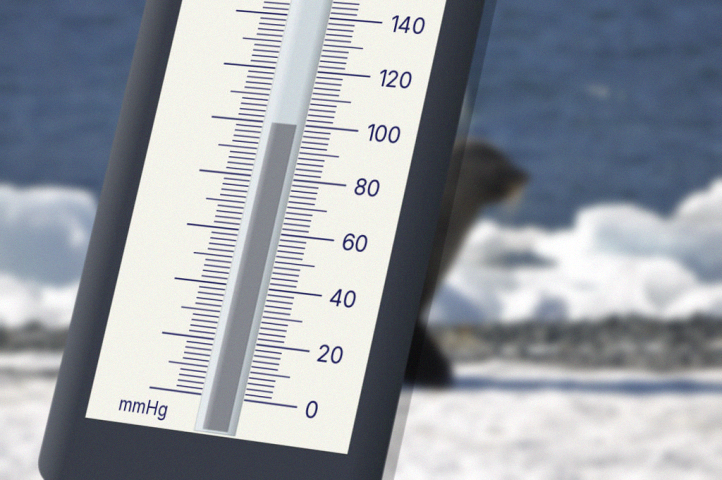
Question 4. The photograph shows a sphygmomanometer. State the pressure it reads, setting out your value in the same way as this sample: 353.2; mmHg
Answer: 100; mmHg
